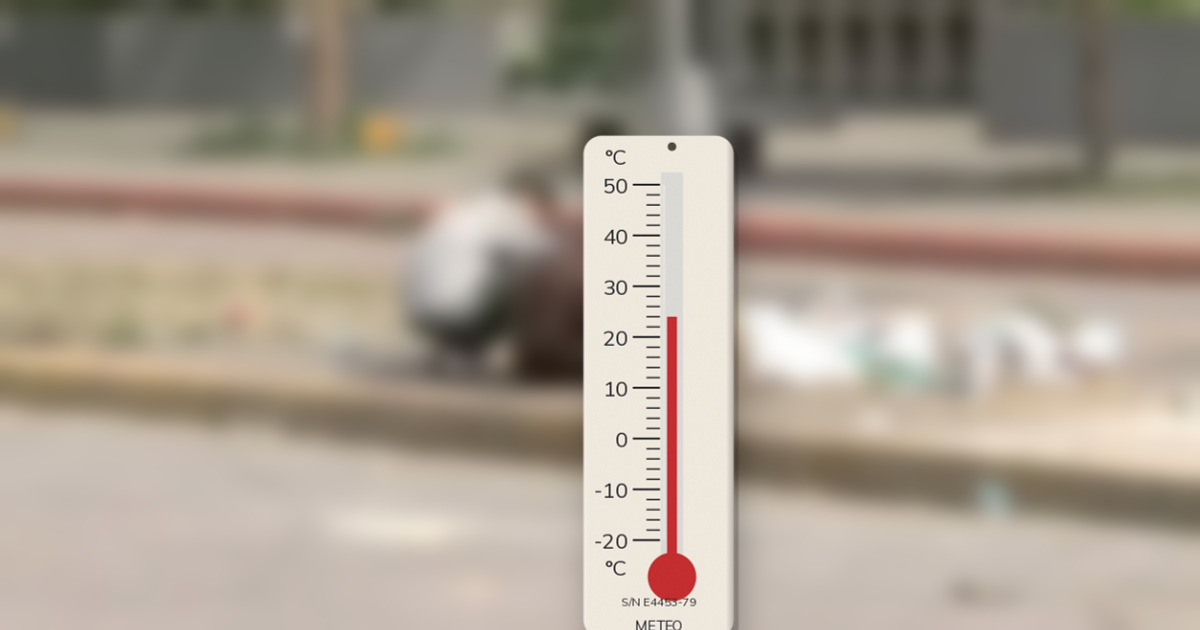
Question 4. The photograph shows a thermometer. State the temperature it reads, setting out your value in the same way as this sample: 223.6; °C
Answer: 24; °C
